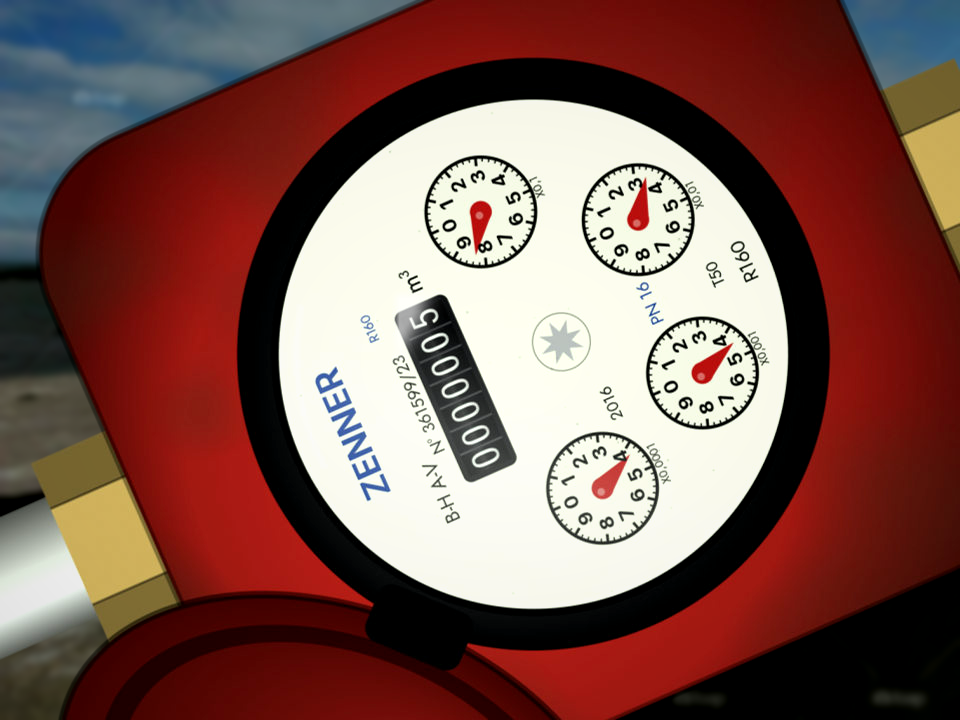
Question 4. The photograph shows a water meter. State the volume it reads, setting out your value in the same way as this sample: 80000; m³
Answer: 5.8344; m³
